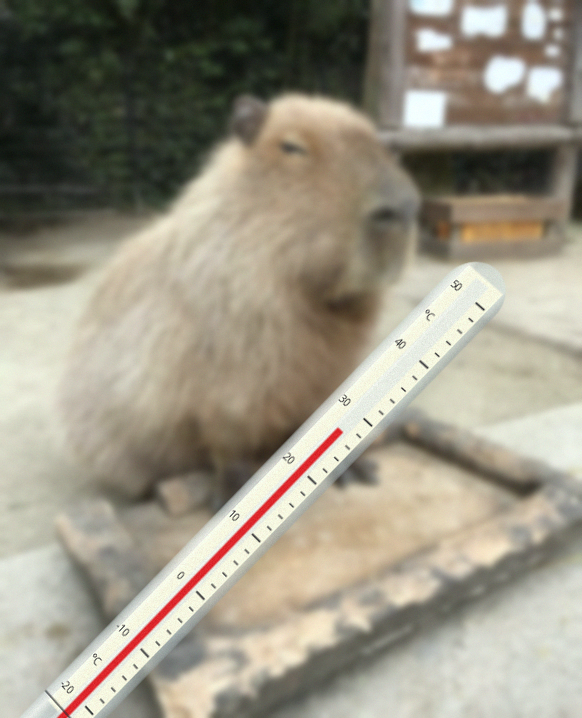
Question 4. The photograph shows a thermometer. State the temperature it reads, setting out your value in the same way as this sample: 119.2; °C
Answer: 27; °C
